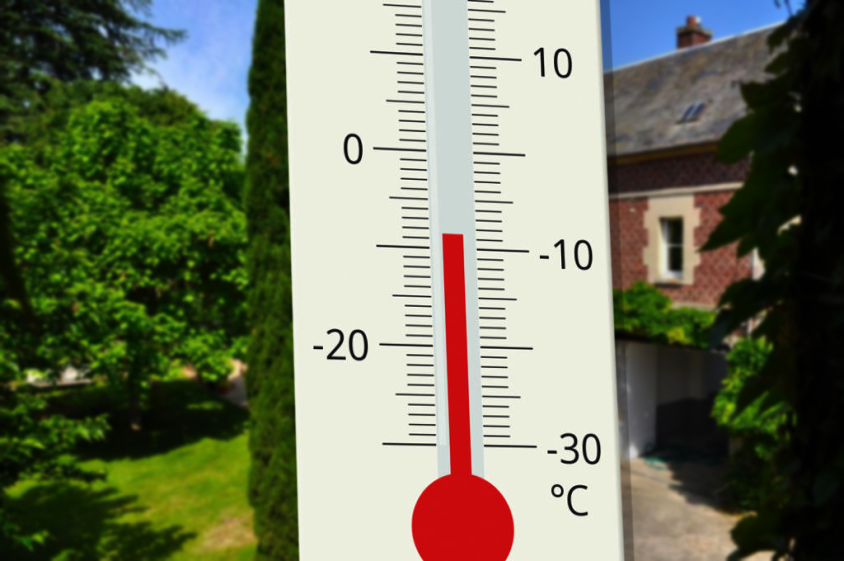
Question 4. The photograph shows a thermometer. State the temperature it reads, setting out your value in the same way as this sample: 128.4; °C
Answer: -8.5; °C
